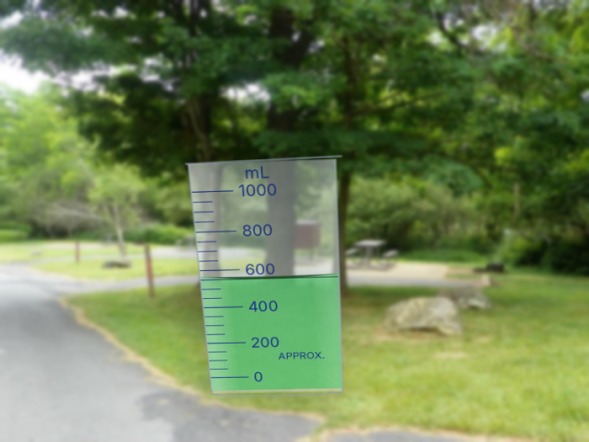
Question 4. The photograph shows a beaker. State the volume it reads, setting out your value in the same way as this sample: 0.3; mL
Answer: 550; mL
